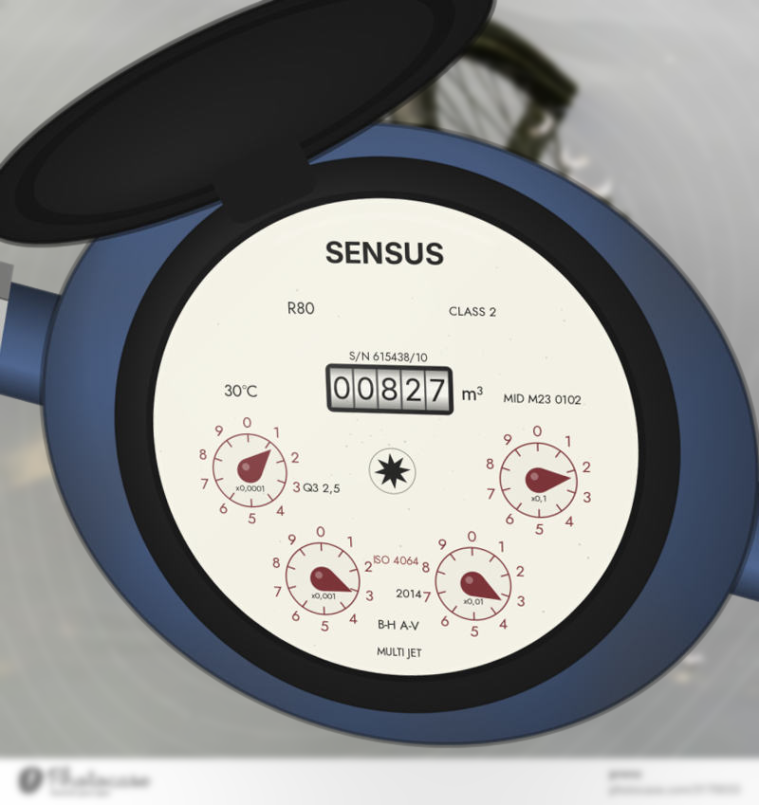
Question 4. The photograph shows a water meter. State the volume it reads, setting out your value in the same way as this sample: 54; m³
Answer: 827.2331; m³
